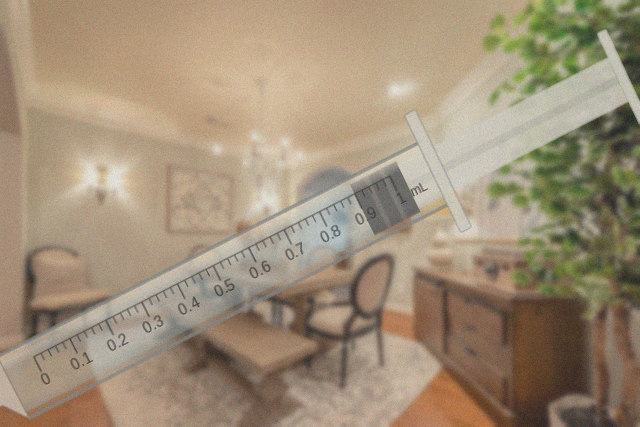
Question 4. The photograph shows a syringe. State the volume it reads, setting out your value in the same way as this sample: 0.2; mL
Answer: 0.9; mL
